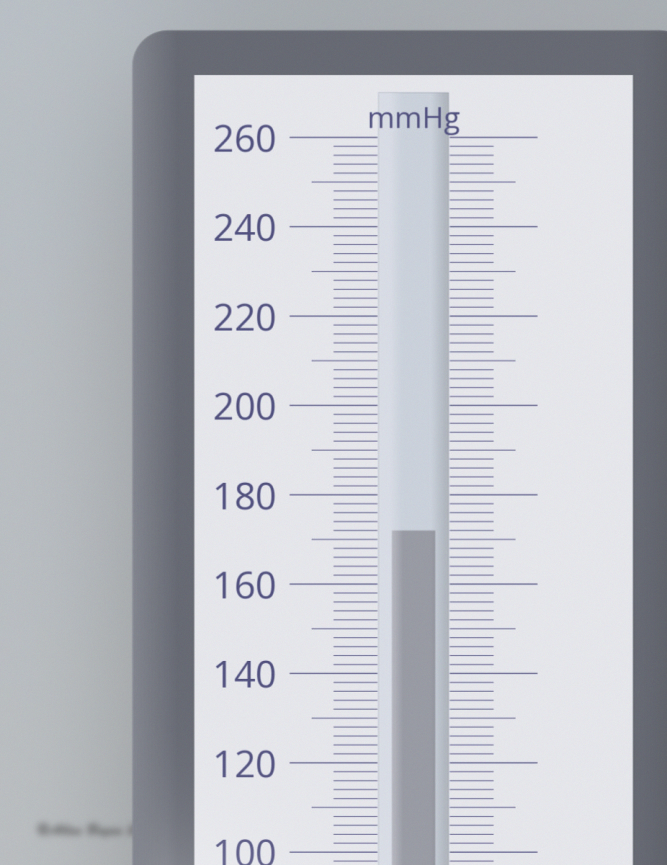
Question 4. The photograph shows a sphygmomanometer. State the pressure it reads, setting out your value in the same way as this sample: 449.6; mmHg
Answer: 172; mmHg
